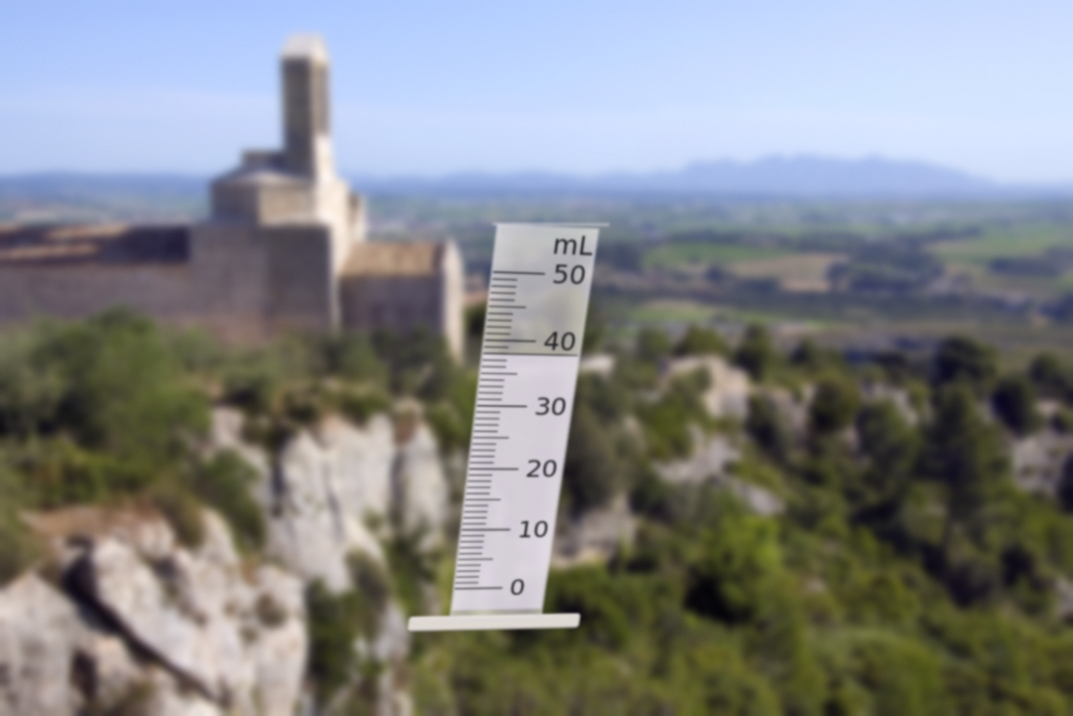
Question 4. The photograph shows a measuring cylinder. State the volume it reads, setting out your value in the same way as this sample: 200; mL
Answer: 38; mL
